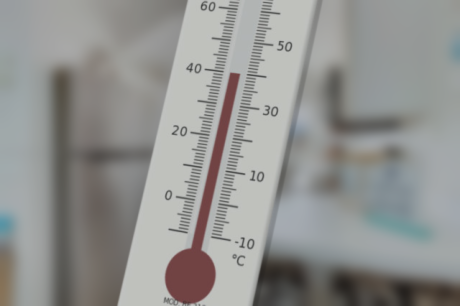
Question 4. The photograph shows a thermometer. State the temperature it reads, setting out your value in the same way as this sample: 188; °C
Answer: 40; °C
